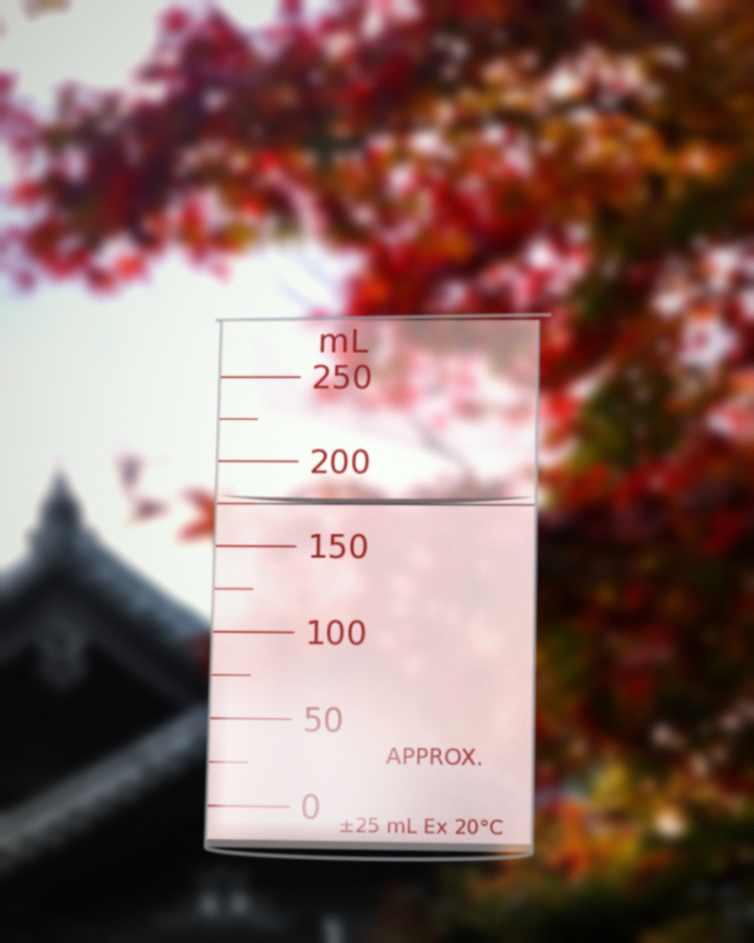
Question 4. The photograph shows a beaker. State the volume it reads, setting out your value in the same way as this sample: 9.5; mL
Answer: 175; mL
